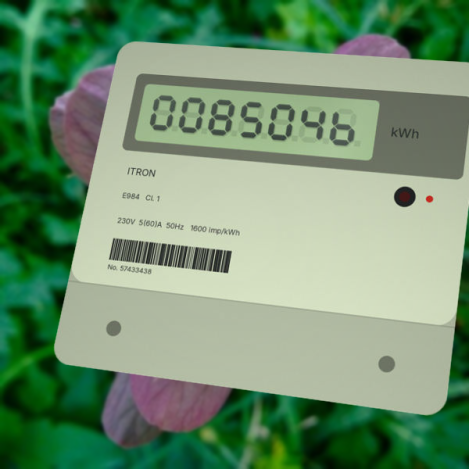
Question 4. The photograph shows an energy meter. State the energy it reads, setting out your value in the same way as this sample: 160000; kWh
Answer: 85046; kWh
